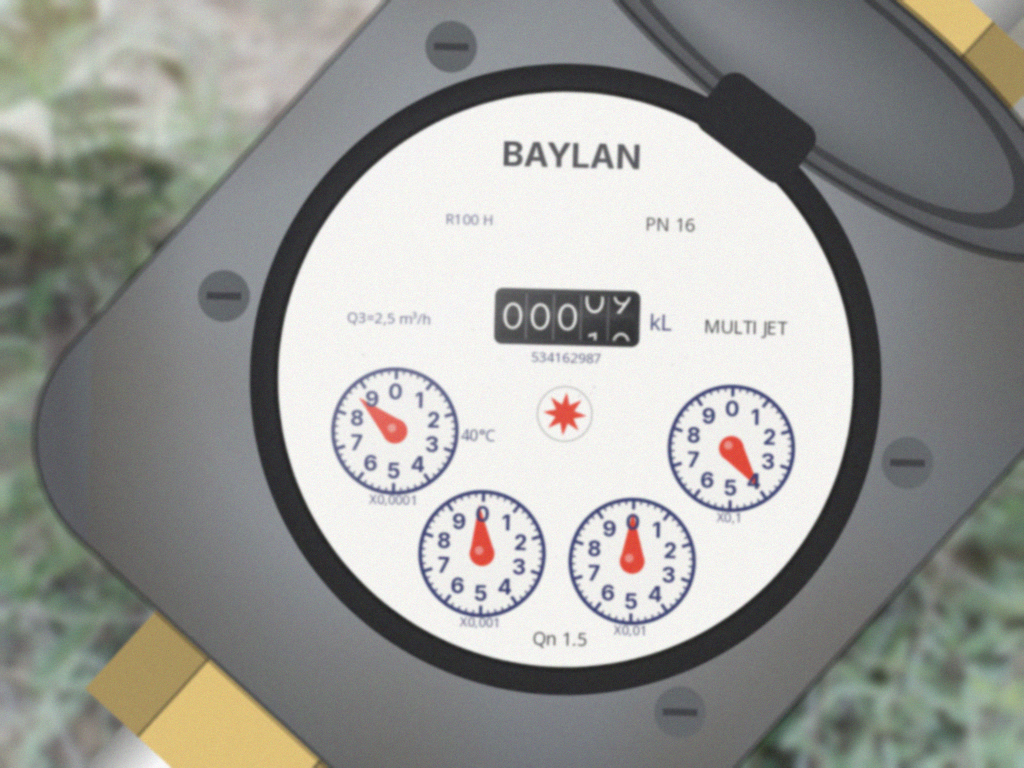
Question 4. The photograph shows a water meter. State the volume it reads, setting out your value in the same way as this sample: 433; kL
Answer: 9.3998; kL
